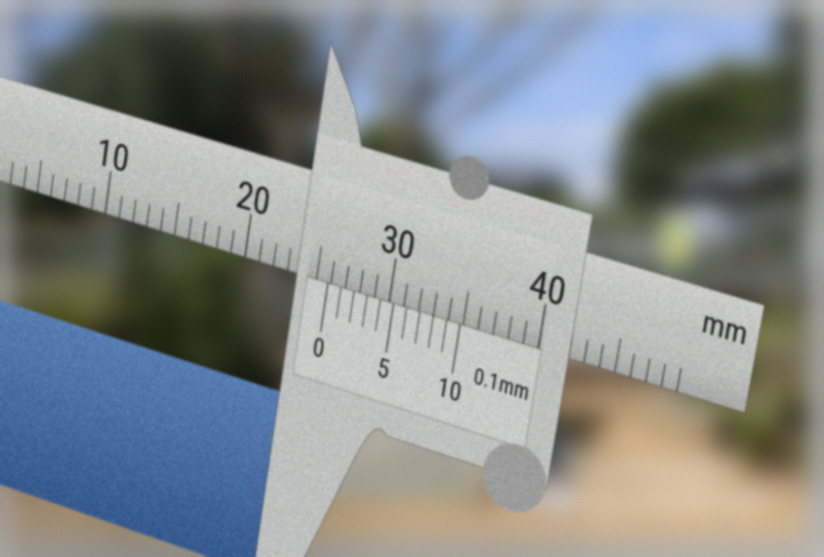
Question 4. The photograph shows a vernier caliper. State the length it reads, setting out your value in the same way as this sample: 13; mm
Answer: 25.8; mm
